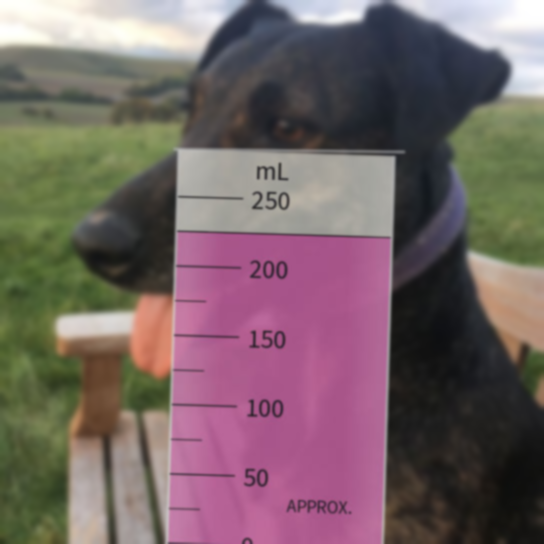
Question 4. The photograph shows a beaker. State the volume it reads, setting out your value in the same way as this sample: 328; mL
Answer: 225; mL
